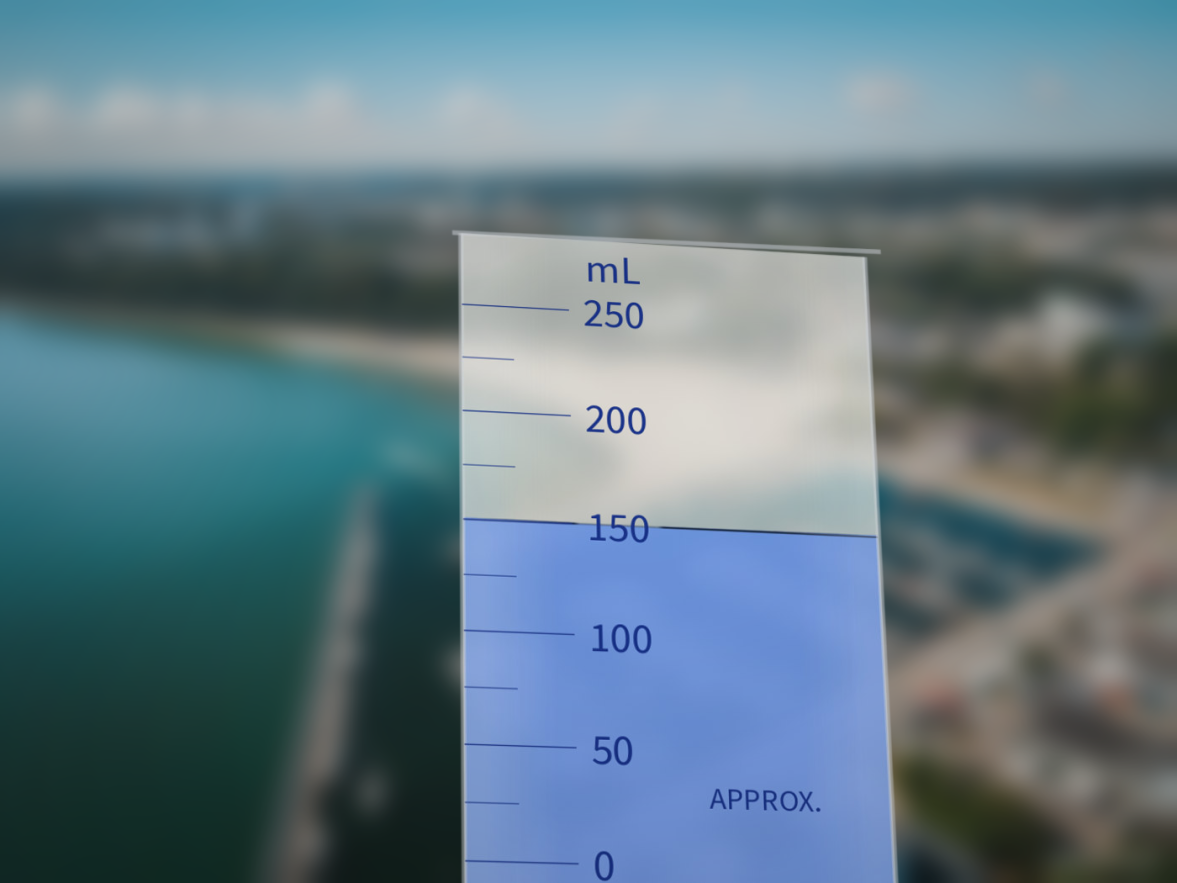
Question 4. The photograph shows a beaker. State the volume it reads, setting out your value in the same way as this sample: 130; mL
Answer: 150; mL
